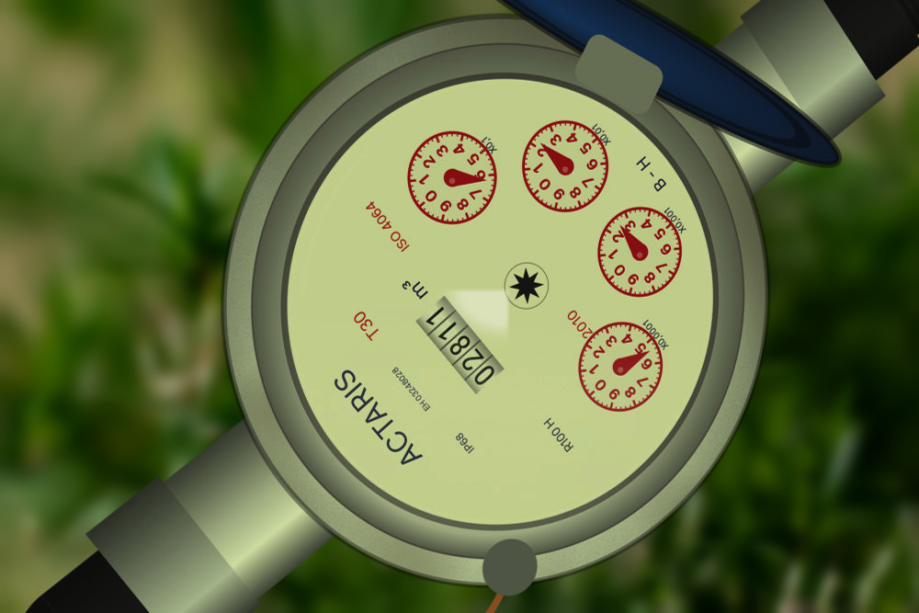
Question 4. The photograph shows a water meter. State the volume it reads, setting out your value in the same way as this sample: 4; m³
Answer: 2811.6225; m³
